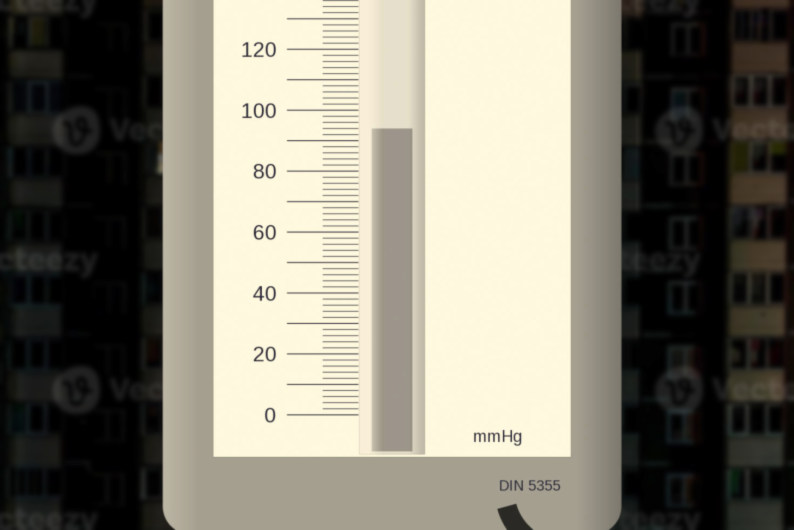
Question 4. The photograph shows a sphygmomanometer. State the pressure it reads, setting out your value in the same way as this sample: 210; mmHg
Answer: 94; mmHg
